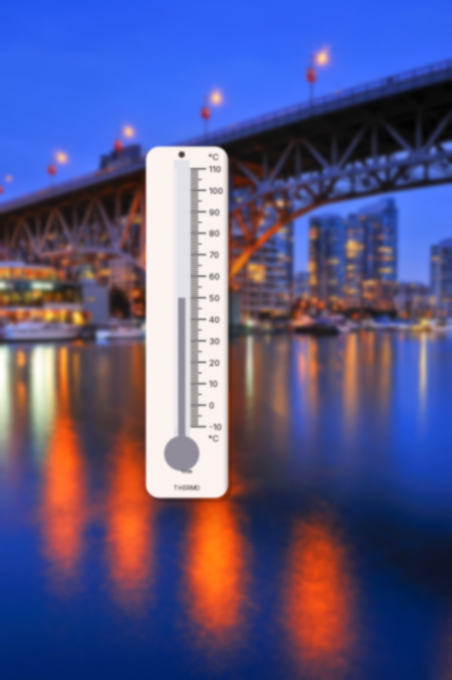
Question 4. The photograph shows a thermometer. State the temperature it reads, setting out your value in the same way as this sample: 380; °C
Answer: 50; °C
